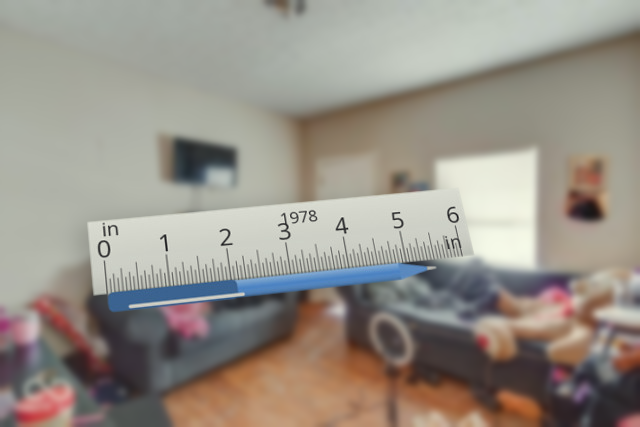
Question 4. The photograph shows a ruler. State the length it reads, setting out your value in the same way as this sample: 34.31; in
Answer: 5.5; in
